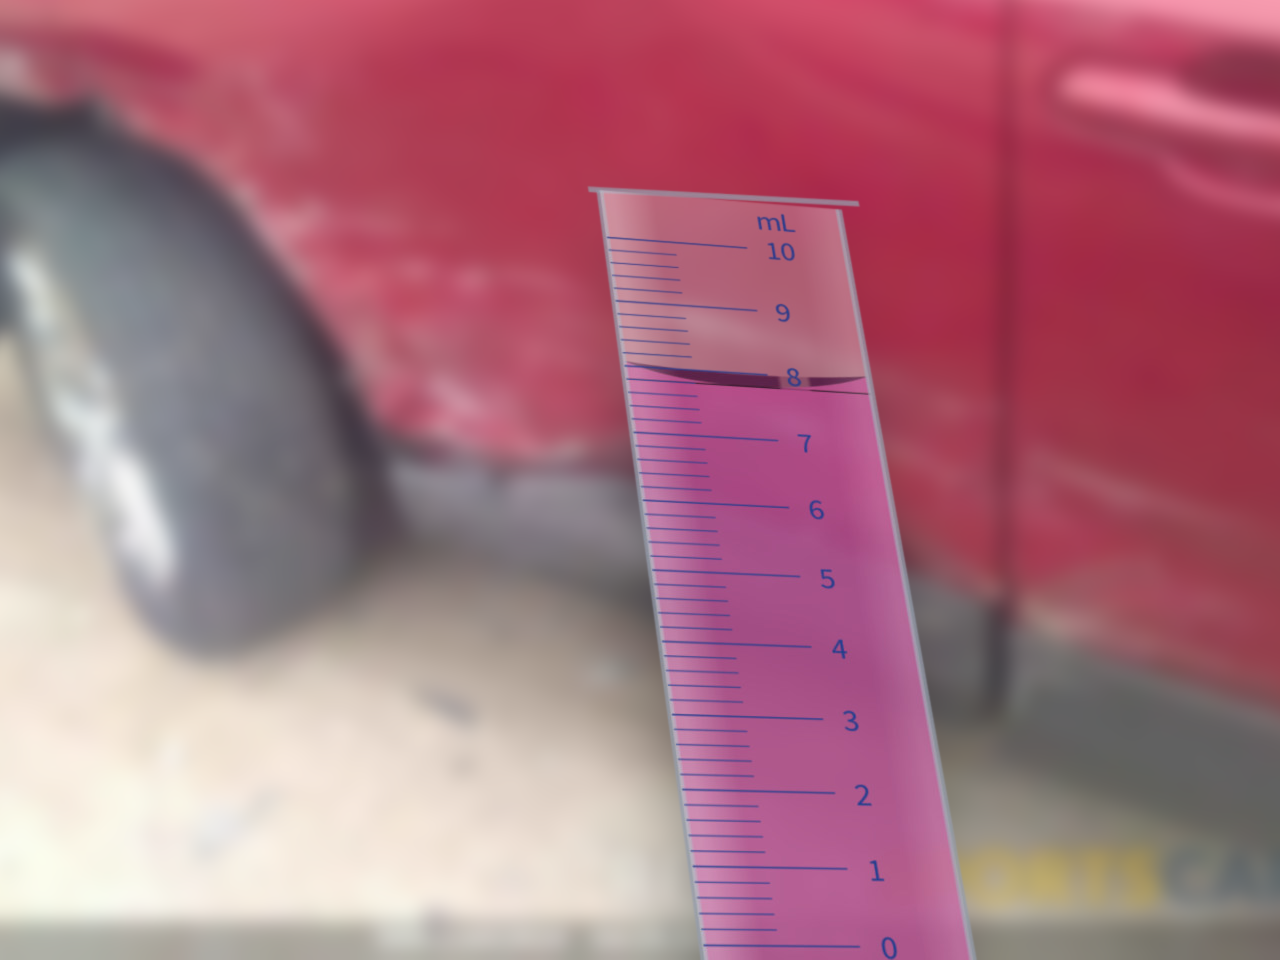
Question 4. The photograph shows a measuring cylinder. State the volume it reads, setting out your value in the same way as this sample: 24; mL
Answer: 7.8; mL
